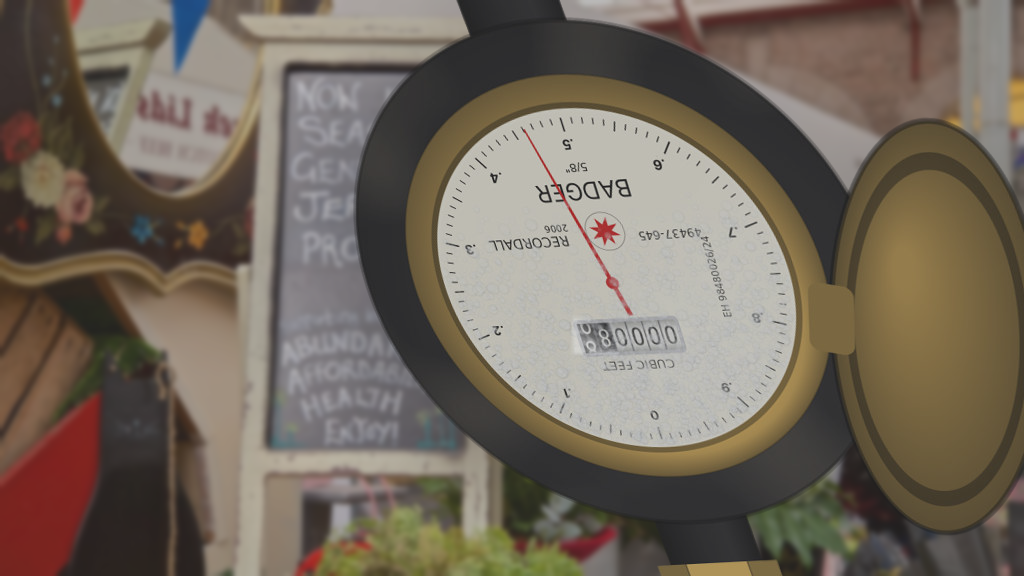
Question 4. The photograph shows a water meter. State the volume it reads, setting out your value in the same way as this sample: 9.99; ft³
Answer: 88.46; ft³
